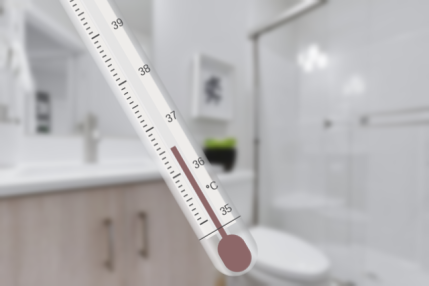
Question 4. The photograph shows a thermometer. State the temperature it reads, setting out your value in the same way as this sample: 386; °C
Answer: 36.5; °C
